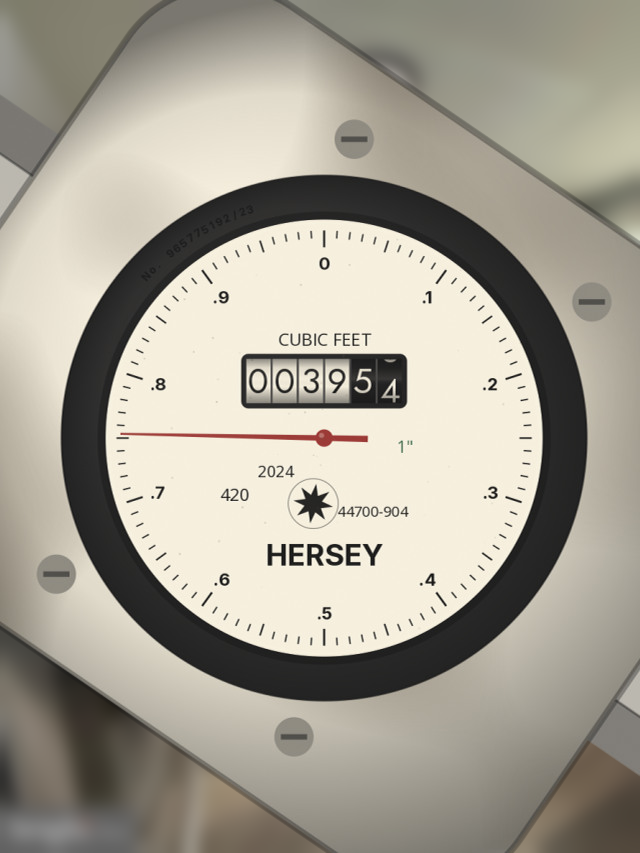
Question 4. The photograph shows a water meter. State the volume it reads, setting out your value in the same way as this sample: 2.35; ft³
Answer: 3953.75; ft³
